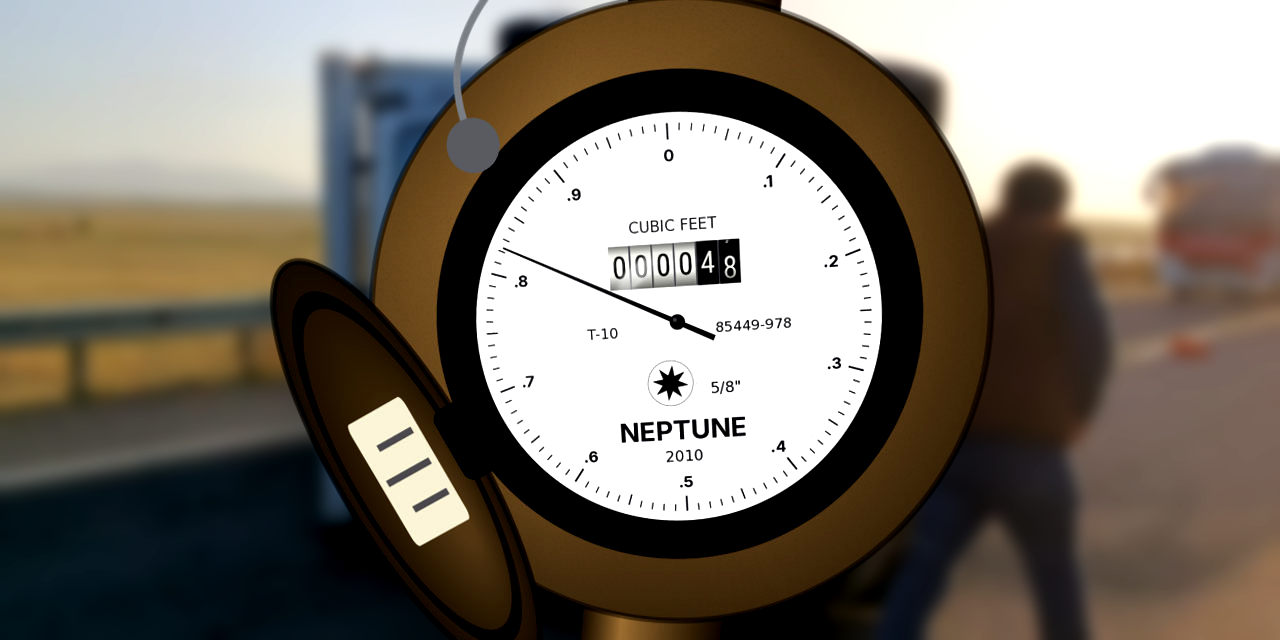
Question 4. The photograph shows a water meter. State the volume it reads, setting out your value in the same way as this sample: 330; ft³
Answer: 47.82; ft³
